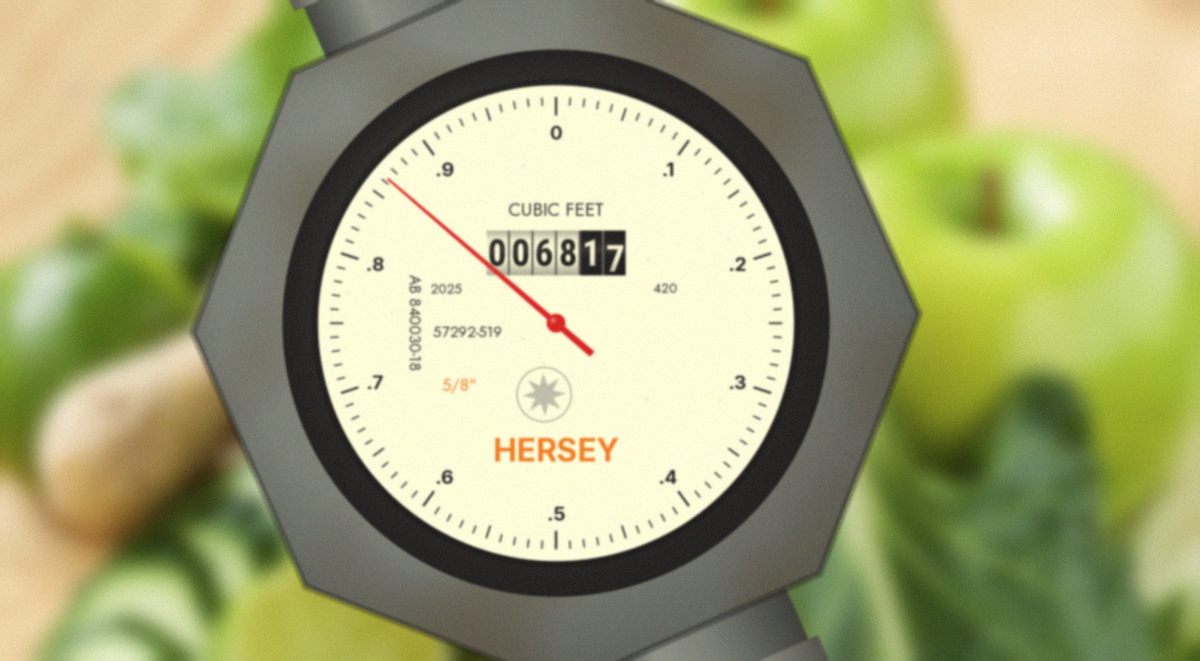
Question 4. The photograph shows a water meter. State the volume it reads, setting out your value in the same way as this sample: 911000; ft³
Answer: 6816.86; ft³
